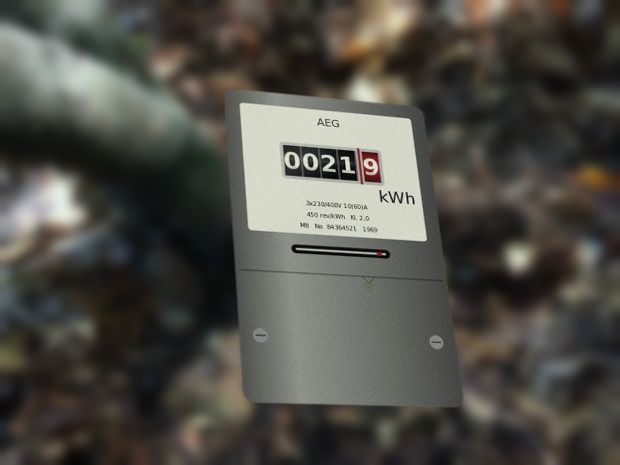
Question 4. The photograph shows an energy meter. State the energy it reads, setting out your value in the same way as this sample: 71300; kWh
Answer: 21.9; kWh
